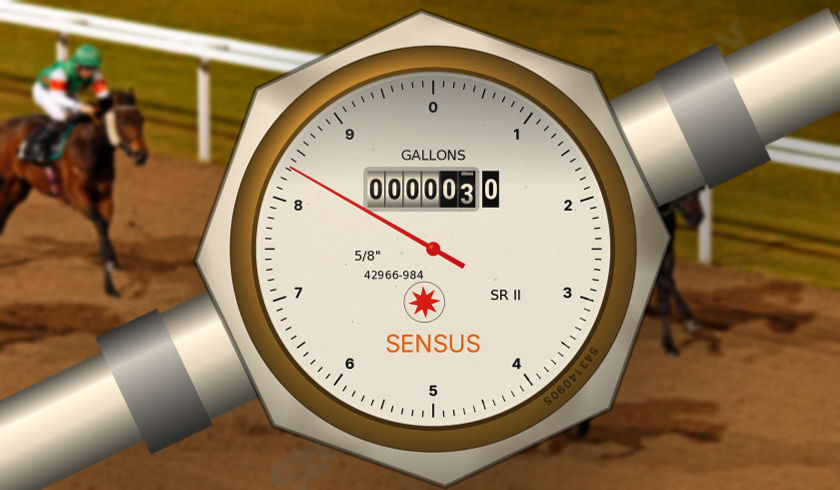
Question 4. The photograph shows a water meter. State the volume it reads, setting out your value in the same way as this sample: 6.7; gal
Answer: 28.3; gal
